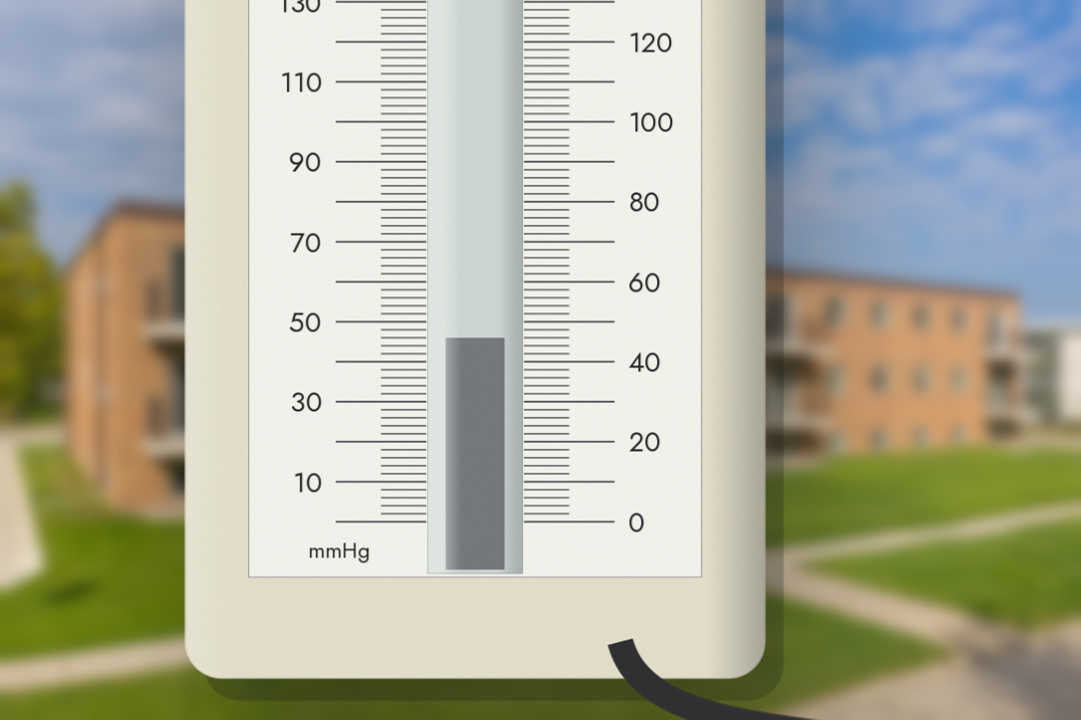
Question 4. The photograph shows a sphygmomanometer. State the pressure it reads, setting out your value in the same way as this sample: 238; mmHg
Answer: 46; mmHg
